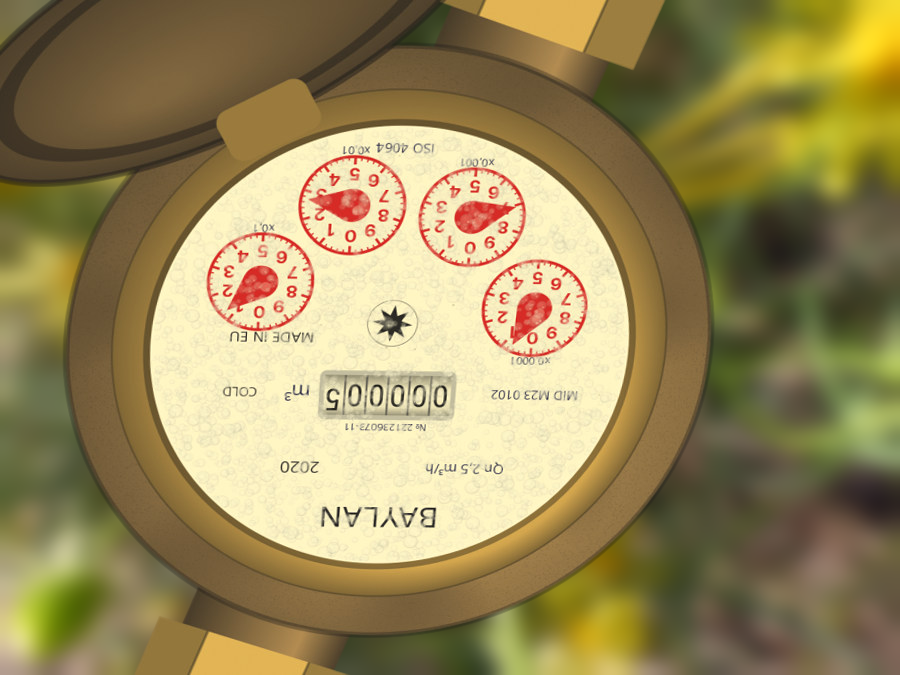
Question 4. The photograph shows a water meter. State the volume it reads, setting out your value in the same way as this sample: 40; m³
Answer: 5.1270; m³
